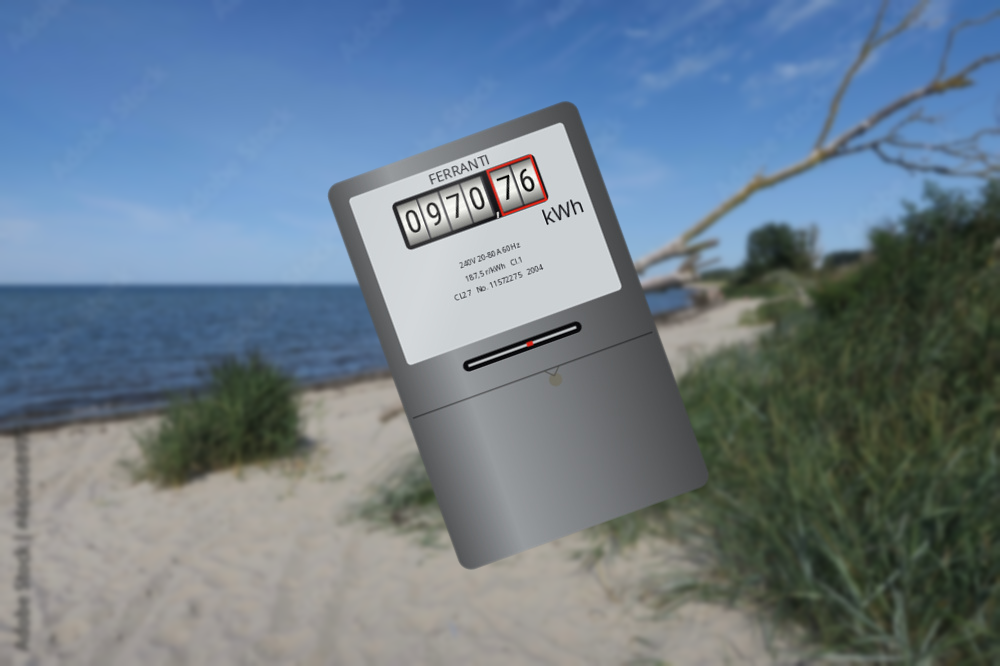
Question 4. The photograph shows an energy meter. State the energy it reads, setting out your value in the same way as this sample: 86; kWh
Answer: 970.76; kWh
